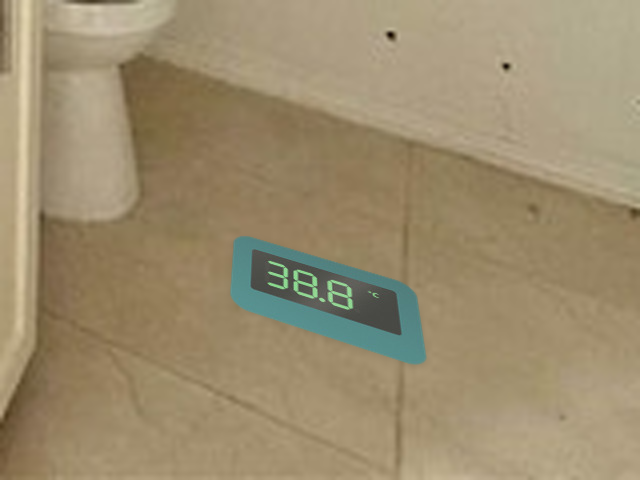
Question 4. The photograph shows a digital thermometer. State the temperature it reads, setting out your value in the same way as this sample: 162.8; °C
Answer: 38.8; °C
